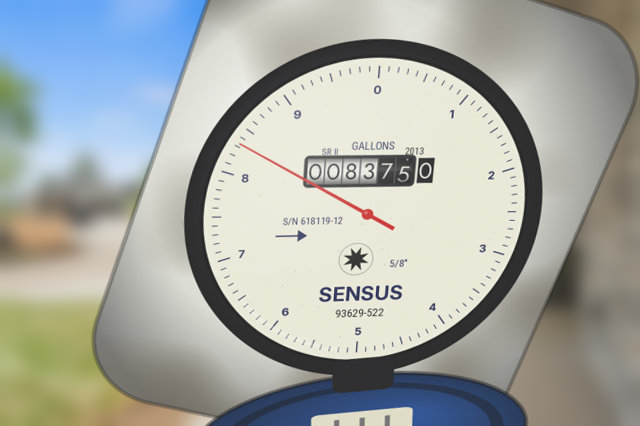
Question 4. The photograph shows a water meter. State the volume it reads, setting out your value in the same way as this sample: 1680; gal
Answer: 83748.3; gal
